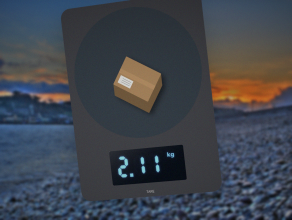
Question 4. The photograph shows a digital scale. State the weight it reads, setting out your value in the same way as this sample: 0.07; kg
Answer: 2.11; kg
